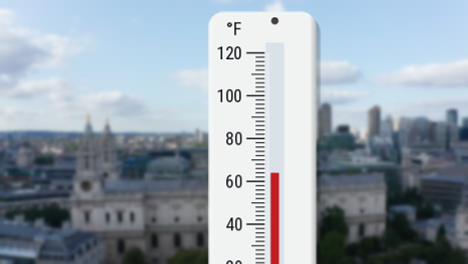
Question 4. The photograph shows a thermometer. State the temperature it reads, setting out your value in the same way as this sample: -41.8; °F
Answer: 64; °F
